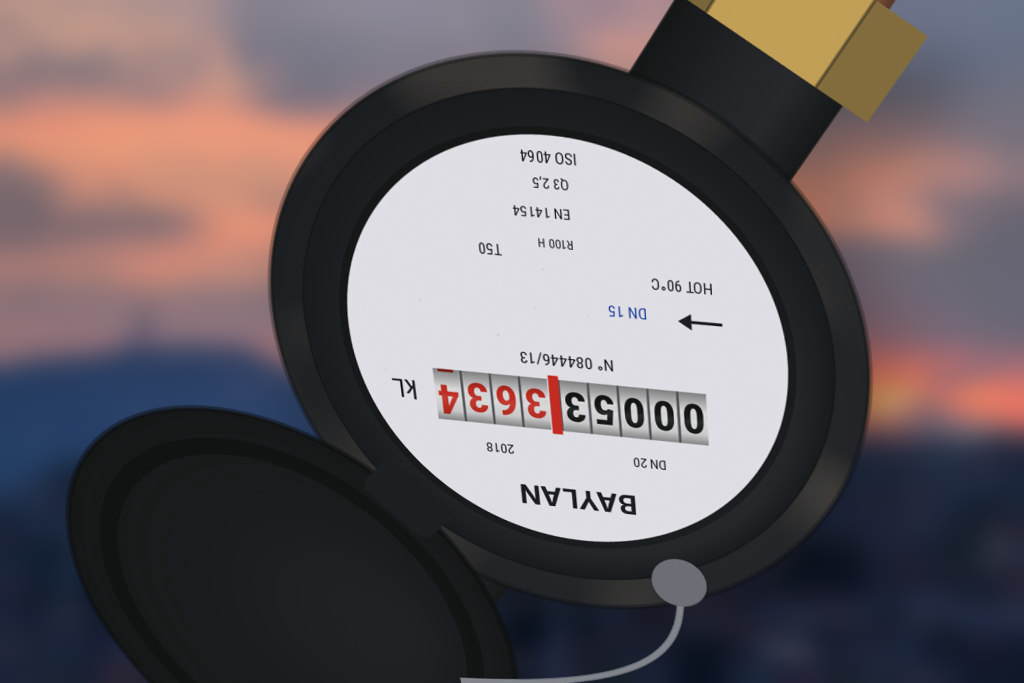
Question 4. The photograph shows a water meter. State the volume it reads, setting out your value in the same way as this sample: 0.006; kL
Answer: 53.3634; kL
